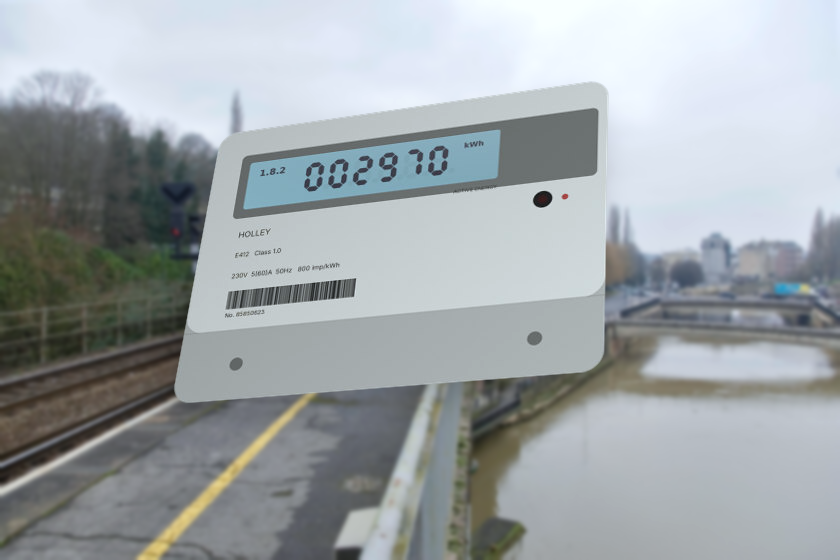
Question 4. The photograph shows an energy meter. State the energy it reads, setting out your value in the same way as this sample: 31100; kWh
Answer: 2970; kWh
